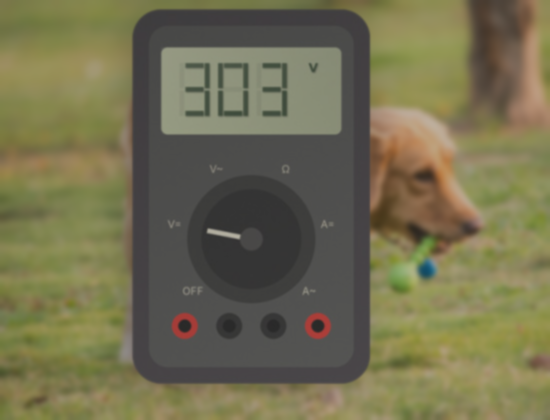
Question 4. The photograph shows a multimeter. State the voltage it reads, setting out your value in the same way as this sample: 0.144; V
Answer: 303; V
